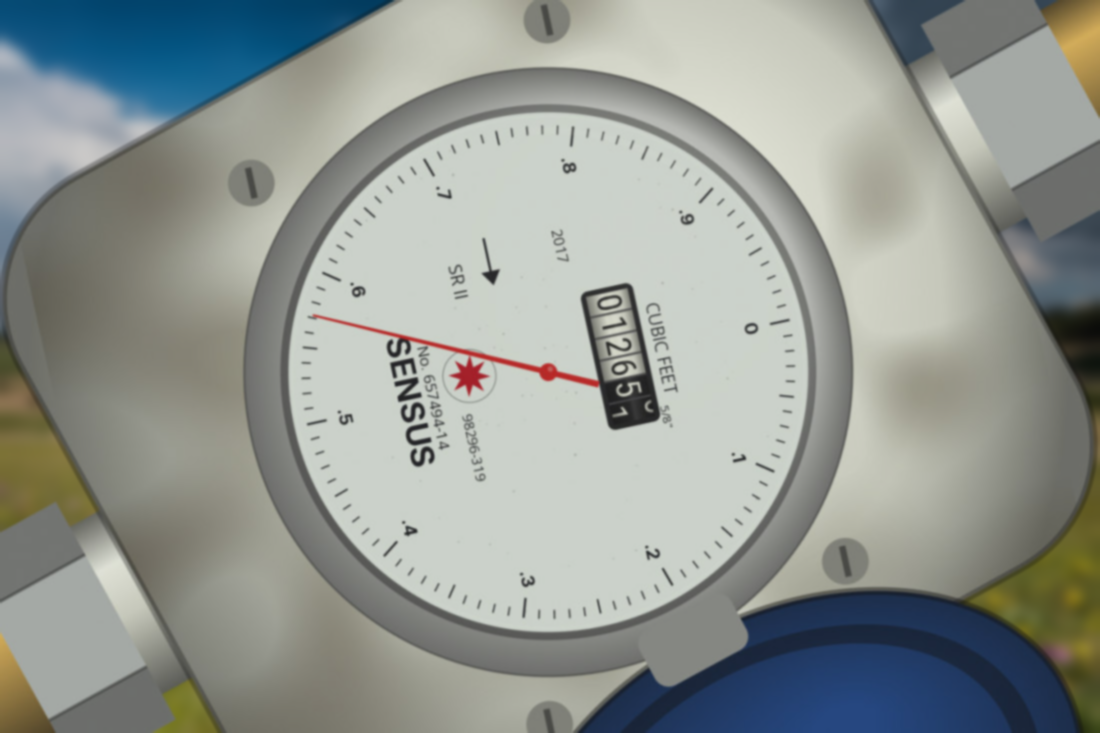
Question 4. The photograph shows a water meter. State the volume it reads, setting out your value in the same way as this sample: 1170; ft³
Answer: 12650.57; ft³
